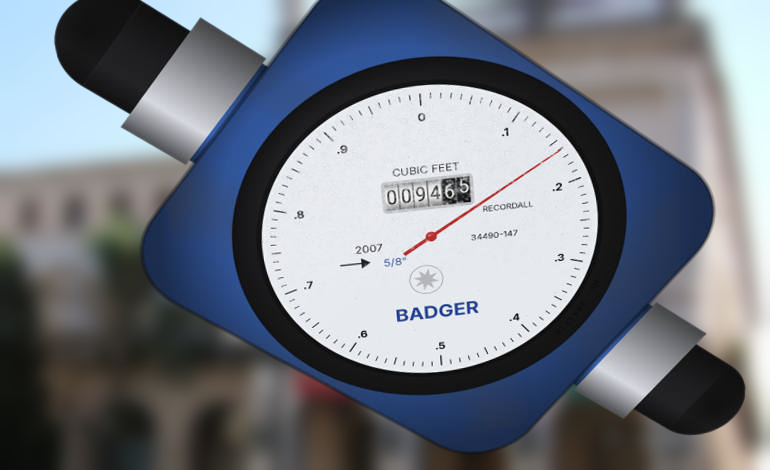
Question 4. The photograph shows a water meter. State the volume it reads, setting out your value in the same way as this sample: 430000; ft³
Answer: 9465.16; ft³
